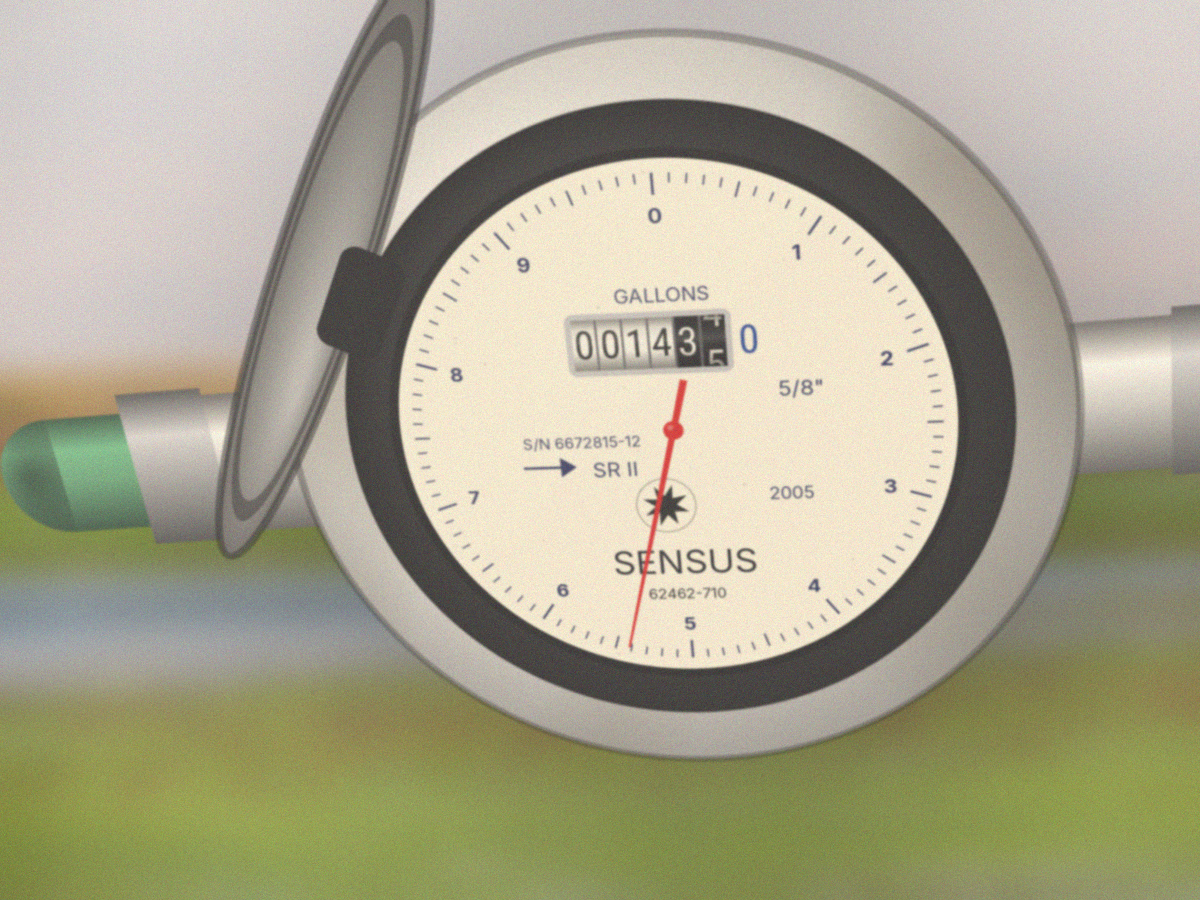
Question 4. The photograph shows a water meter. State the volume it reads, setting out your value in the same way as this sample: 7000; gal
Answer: 14345.4; gal
